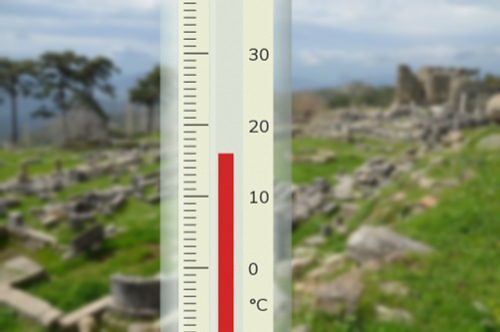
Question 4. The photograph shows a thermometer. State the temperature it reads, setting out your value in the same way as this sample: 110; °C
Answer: 16; °C
